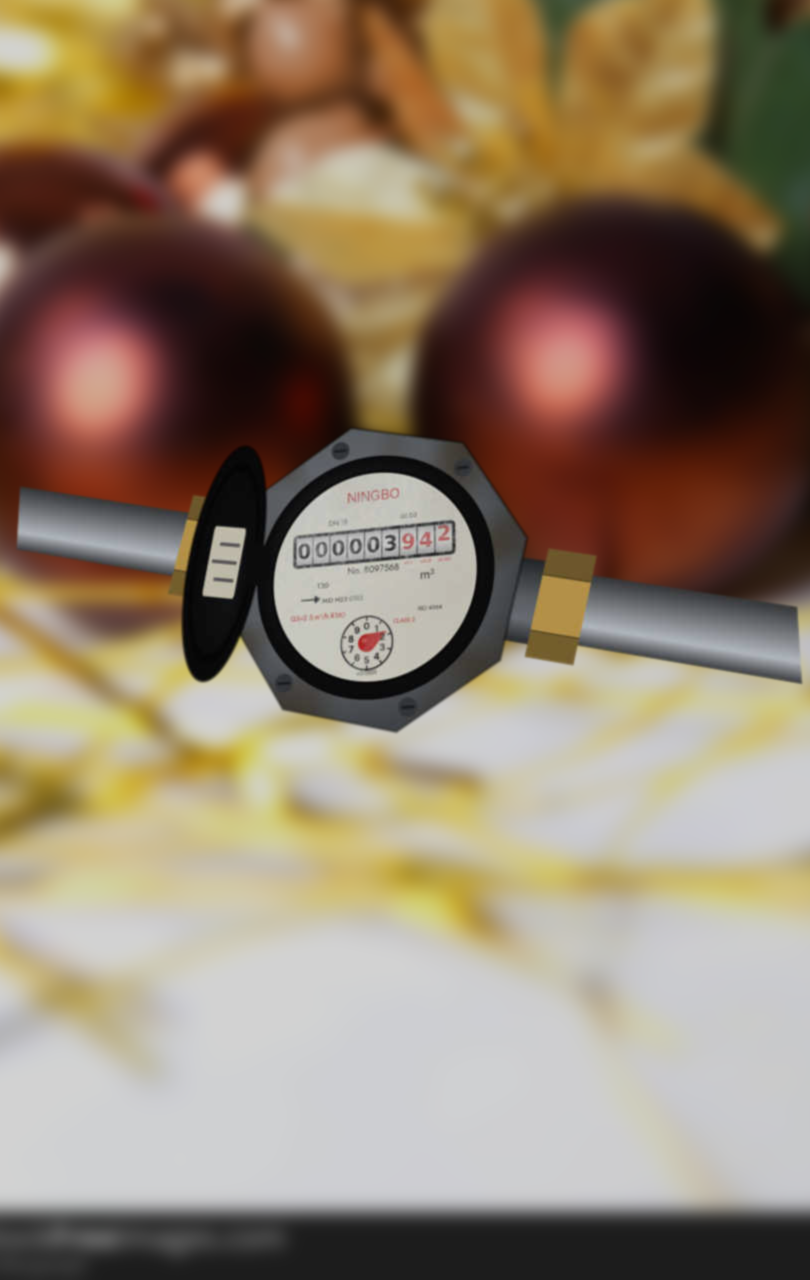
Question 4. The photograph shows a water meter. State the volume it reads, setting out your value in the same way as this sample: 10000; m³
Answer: 3.9421; m³
